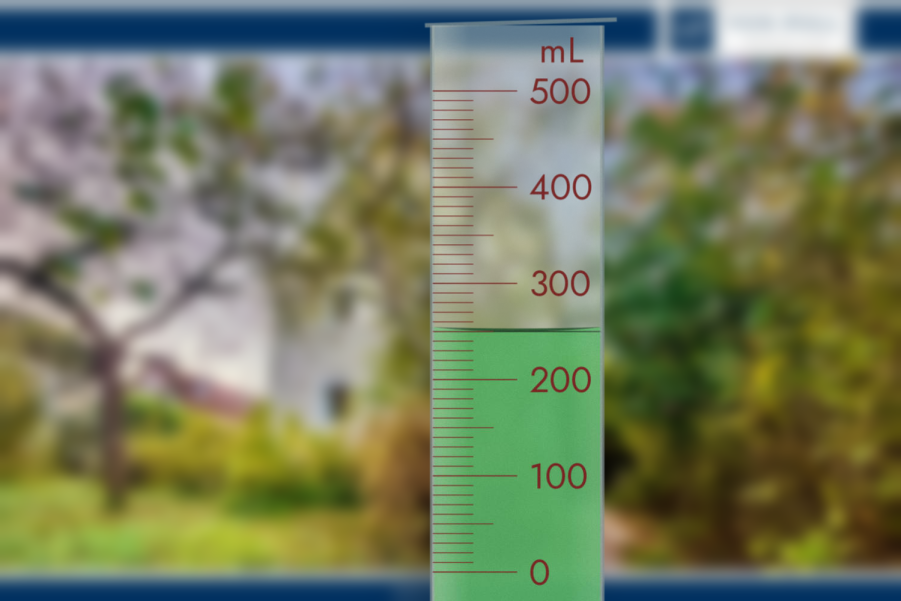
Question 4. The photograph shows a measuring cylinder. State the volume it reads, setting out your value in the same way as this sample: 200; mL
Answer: 250; mL
